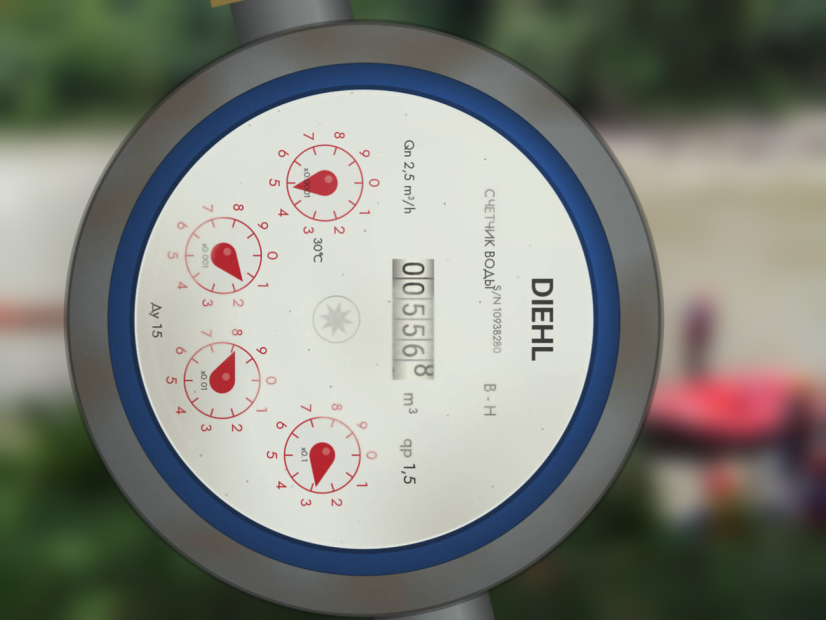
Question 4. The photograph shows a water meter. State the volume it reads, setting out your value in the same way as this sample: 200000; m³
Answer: 5568.2814; m³
